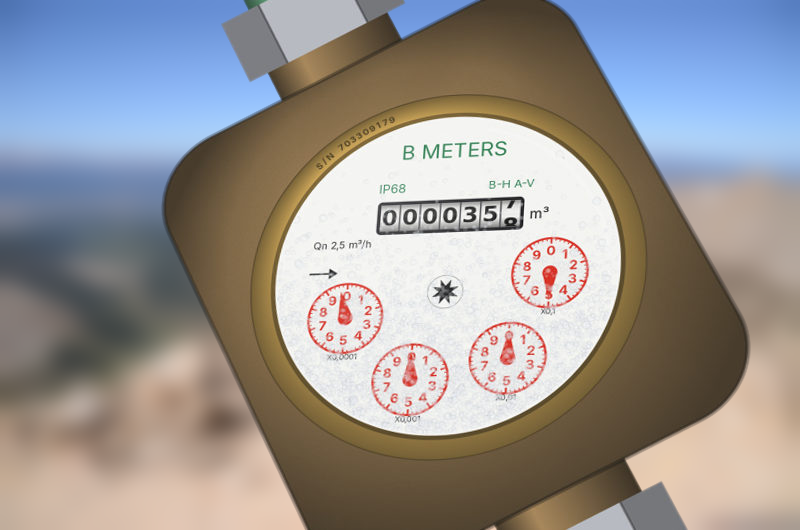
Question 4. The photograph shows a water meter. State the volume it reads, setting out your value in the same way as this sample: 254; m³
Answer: 357.4999; m³
